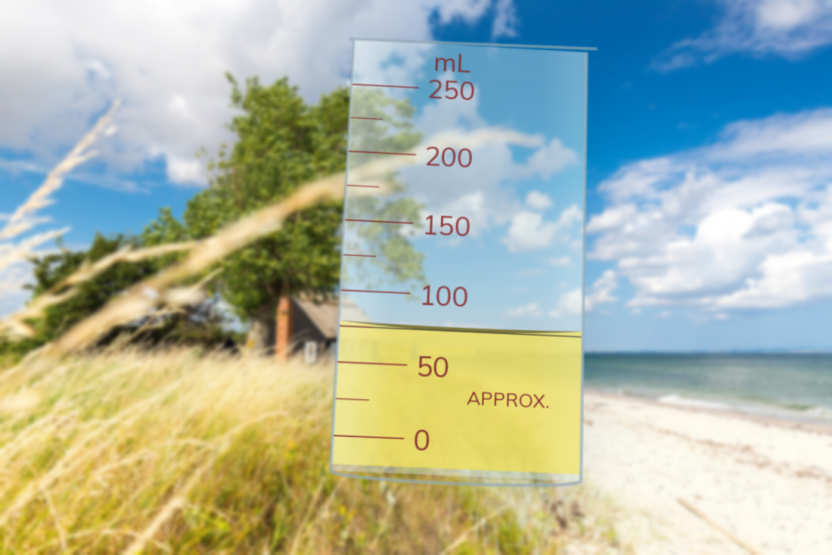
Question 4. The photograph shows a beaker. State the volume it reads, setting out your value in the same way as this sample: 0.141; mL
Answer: 75; mL
